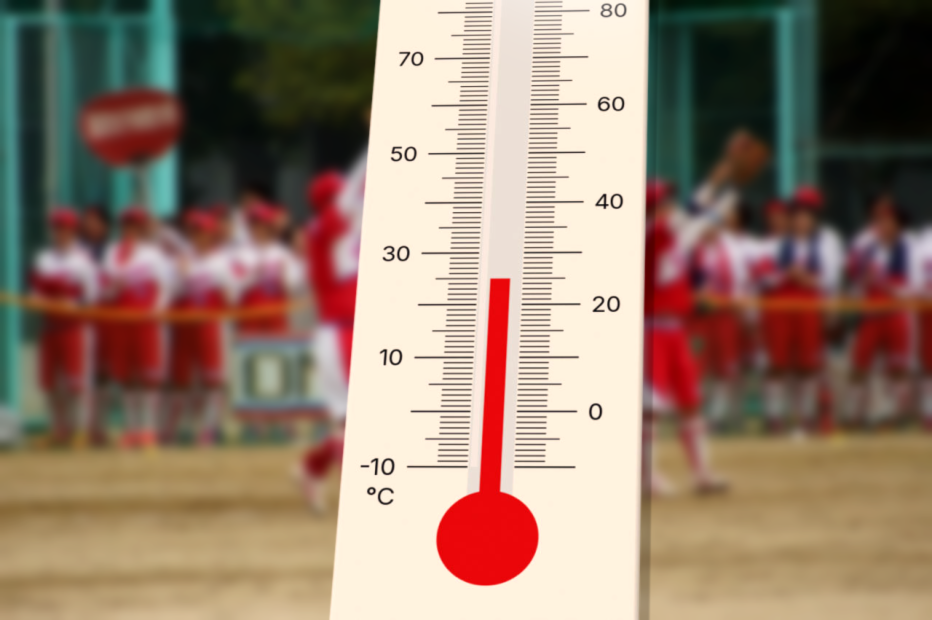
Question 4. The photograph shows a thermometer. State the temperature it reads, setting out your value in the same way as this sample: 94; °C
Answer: 25; °C
